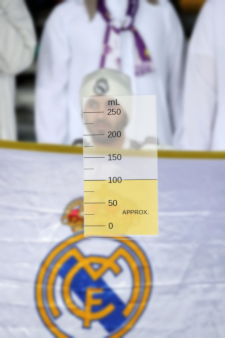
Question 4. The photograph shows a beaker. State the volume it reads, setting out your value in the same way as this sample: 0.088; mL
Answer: 100; mL
